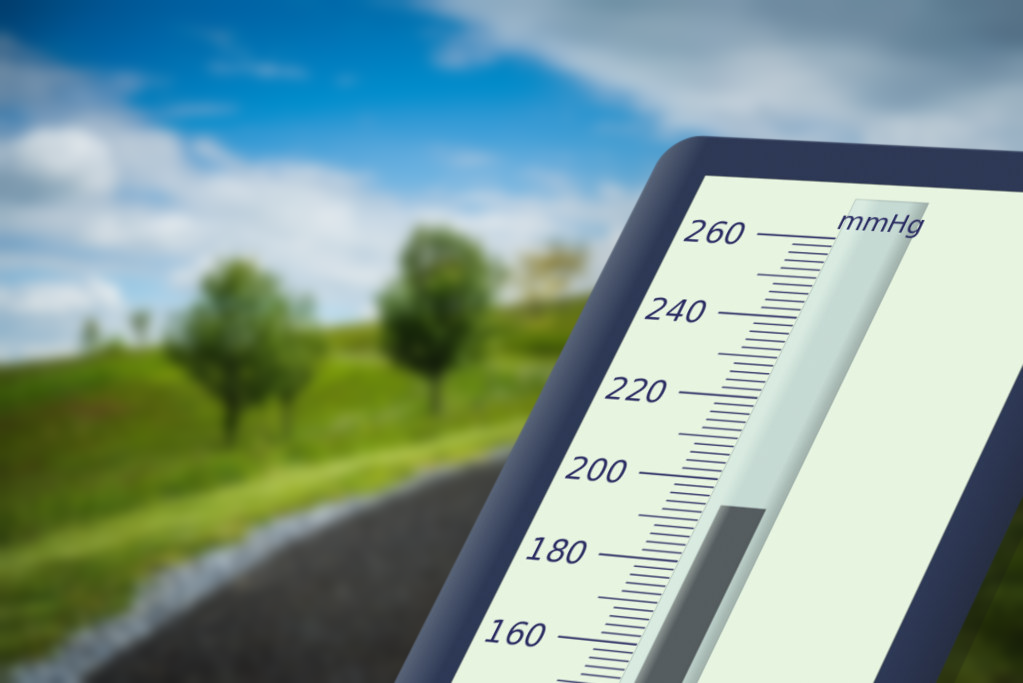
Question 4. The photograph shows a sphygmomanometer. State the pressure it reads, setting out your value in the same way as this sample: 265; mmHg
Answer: 194; mmHg
